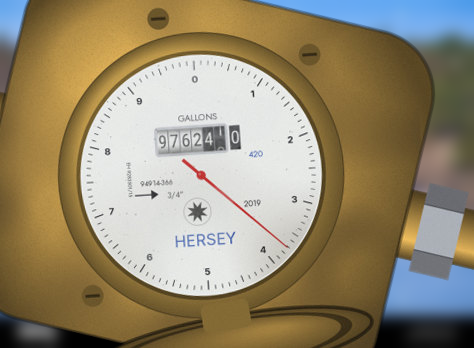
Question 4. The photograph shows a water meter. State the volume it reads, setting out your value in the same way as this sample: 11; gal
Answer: 9762413.7; gal
